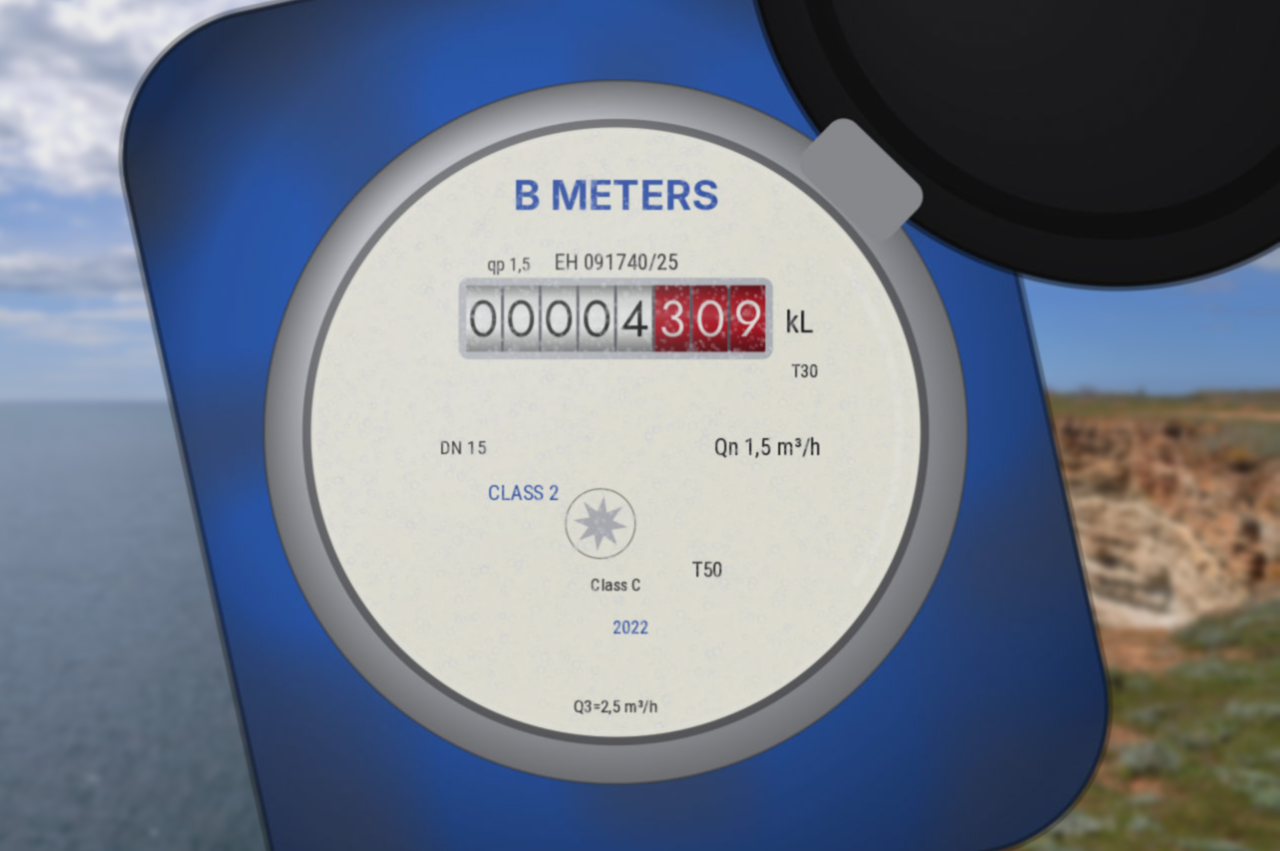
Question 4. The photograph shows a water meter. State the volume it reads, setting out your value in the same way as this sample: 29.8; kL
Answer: 4.309; kL
